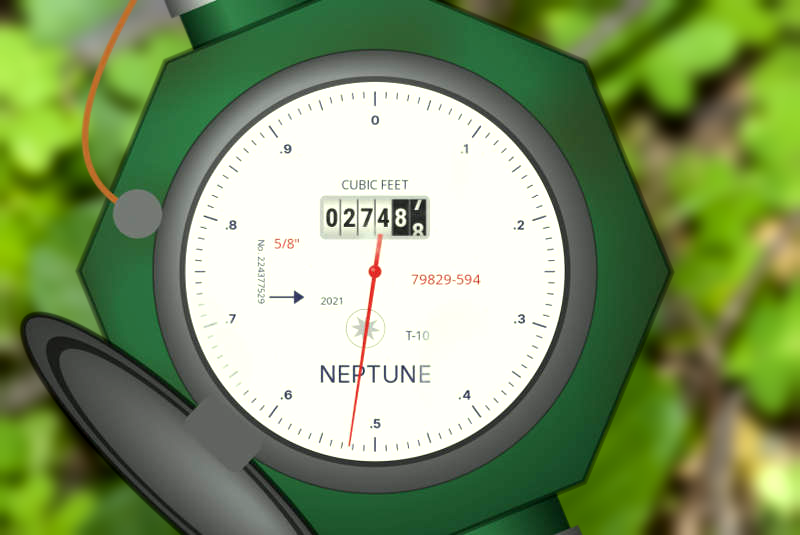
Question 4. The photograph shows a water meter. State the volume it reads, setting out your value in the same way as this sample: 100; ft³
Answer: 27487.52; ft³
